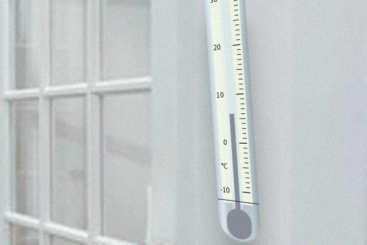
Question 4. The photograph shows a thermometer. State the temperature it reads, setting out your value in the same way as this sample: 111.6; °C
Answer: 6; °C
